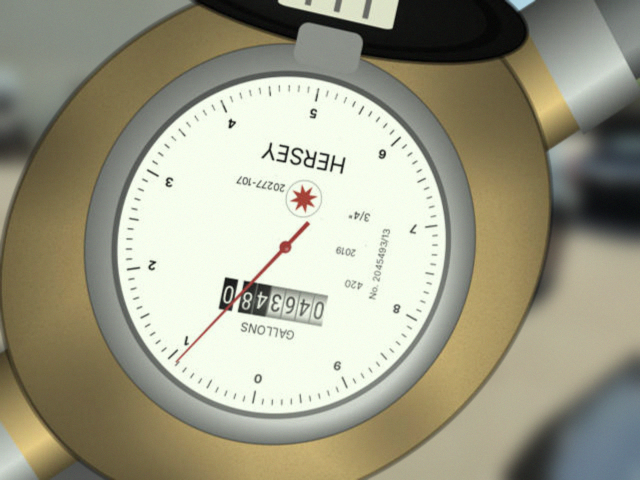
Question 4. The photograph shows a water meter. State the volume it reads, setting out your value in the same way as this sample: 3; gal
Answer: 463480.9; gal
